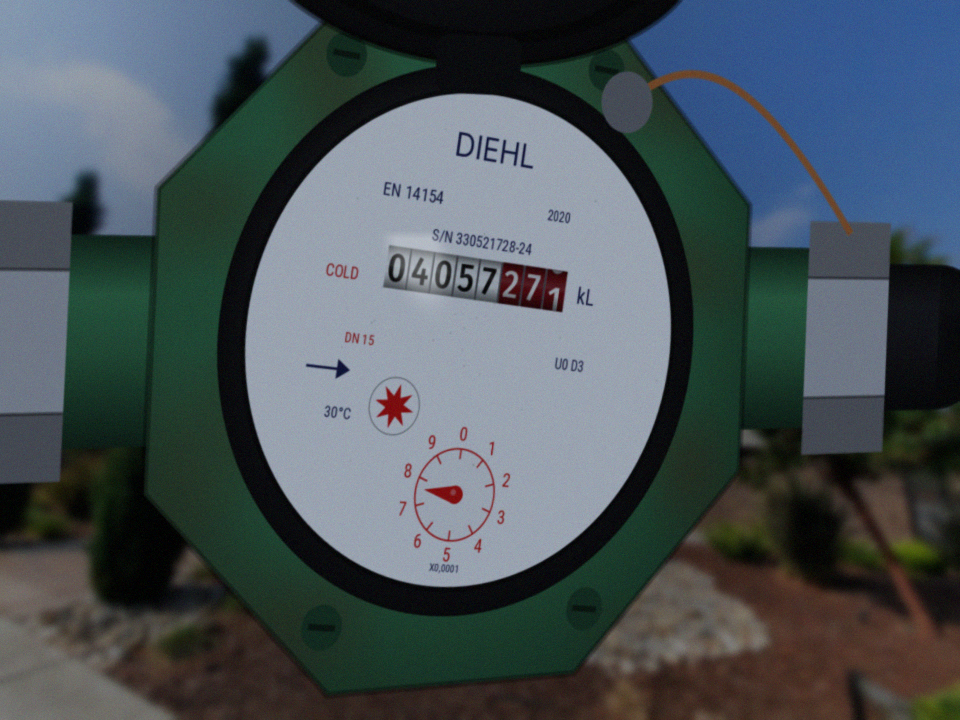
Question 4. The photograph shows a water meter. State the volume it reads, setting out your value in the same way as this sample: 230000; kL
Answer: 4057.2707; kL
